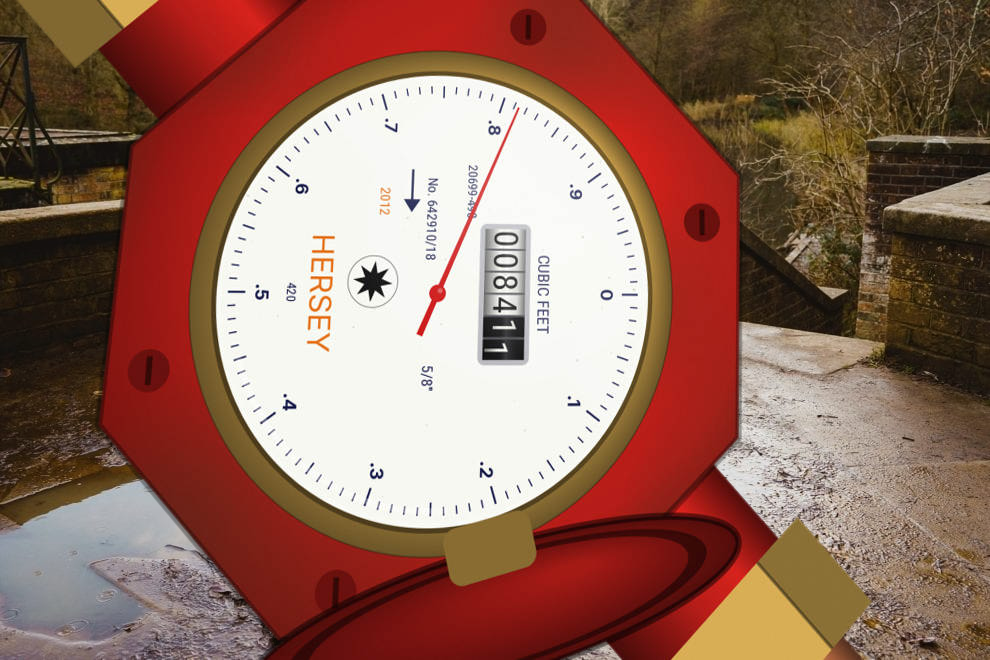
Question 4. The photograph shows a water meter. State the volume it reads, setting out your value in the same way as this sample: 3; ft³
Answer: 8410.81; ft³
